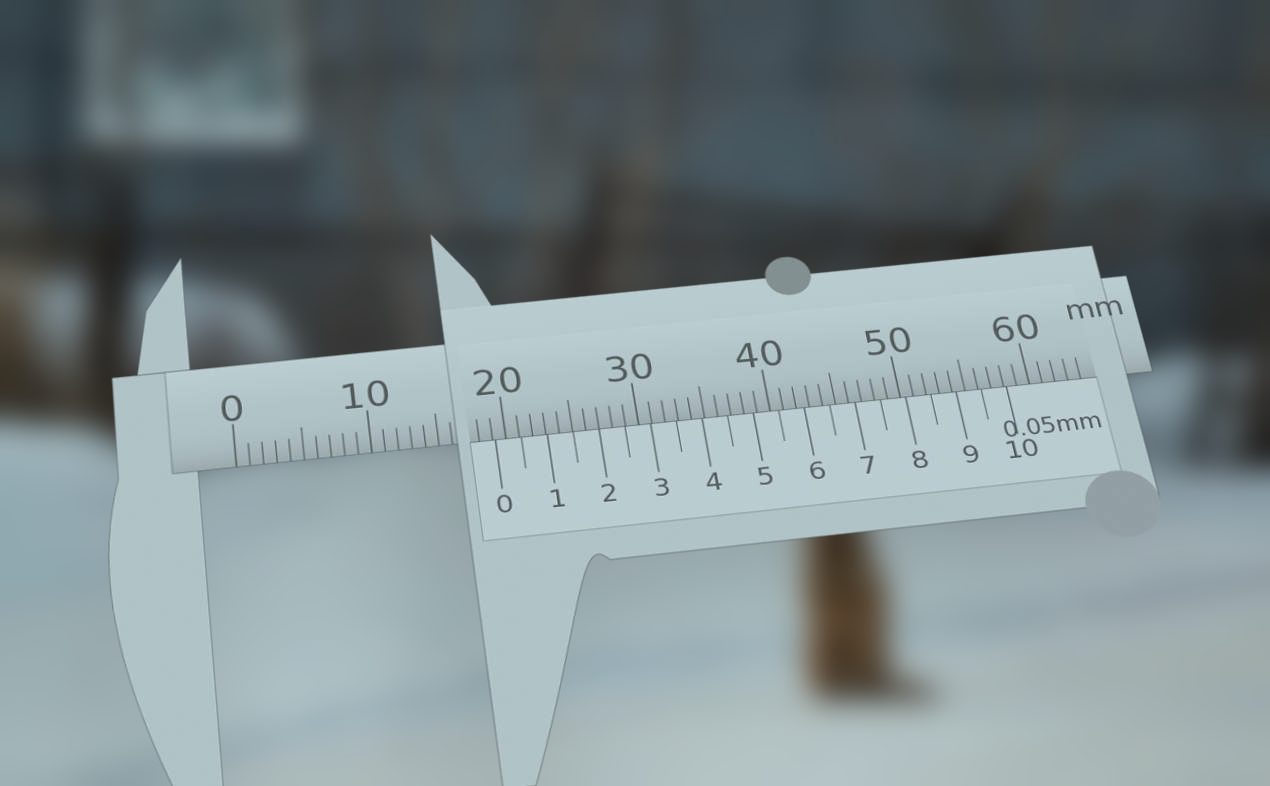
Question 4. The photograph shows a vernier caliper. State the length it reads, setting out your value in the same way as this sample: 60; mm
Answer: 19.2; mm
